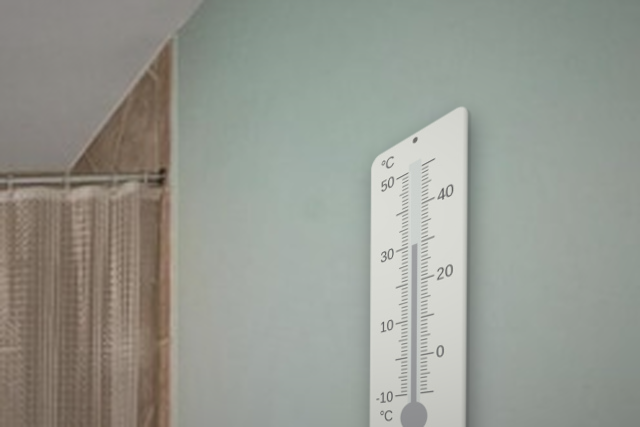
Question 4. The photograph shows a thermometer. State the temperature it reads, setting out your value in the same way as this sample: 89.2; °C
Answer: 30; °C
